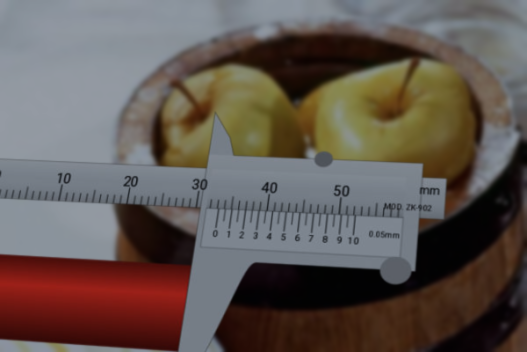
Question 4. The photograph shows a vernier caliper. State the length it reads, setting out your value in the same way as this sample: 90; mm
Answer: 33.2; mm
